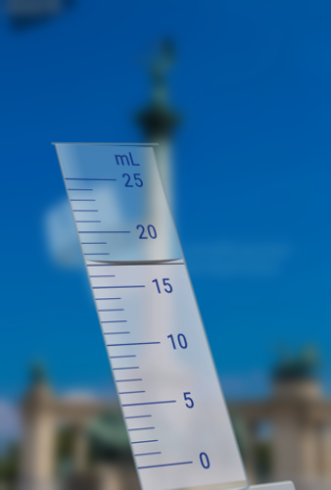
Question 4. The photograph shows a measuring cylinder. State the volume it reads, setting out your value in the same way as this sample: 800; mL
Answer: 17; mL
